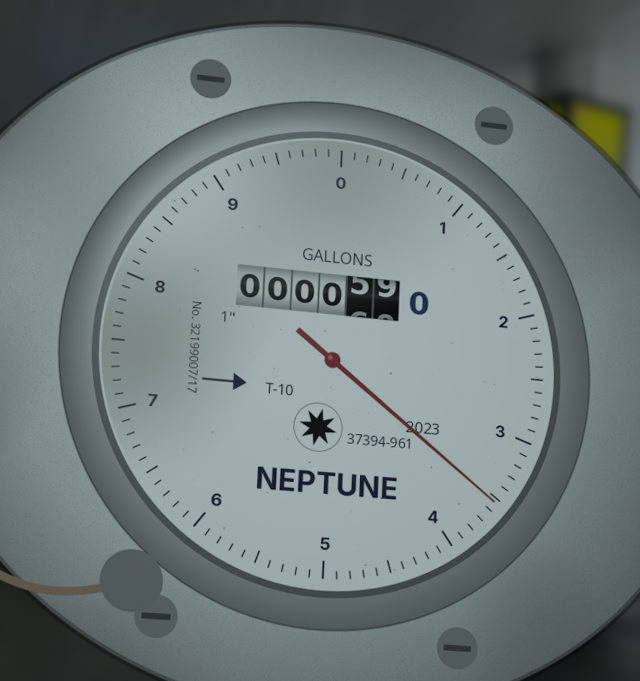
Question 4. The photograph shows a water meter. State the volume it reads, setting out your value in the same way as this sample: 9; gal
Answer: 593.5; gal
